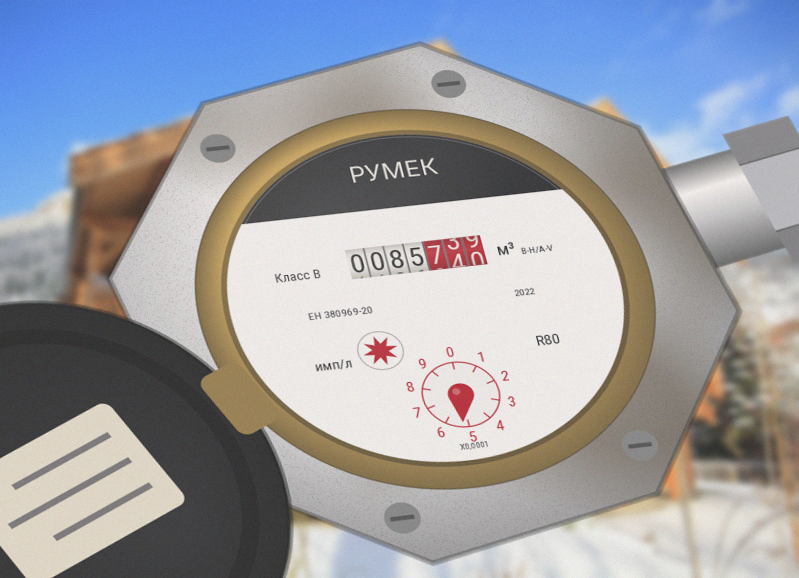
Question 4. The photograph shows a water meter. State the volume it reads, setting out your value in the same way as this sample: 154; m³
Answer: 85.7395; m³
